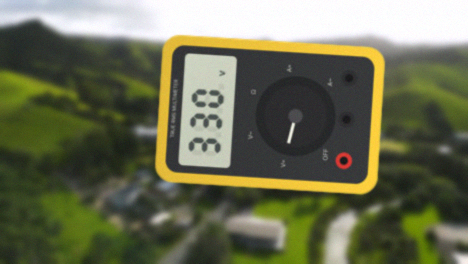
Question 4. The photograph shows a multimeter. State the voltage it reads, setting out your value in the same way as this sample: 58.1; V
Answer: 330; V
